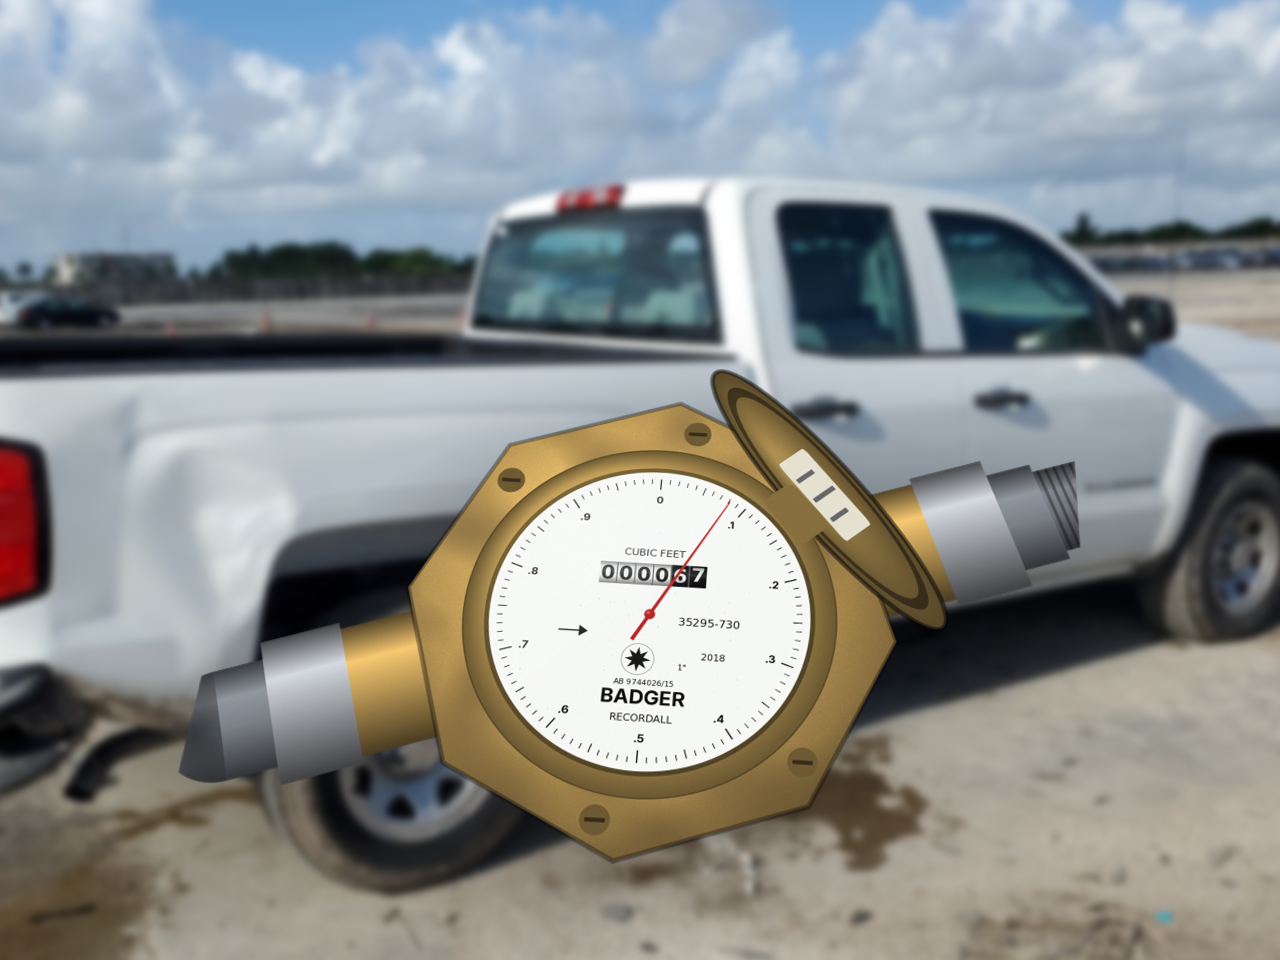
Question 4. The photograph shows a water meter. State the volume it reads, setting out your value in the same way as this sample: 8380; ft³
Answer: 67.08; ft³
